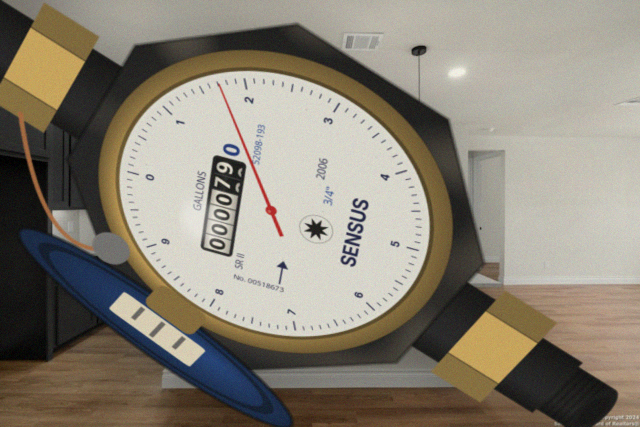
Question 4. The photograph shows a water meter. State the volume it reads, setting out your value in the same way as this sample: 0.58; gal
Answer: 791.7; gal
